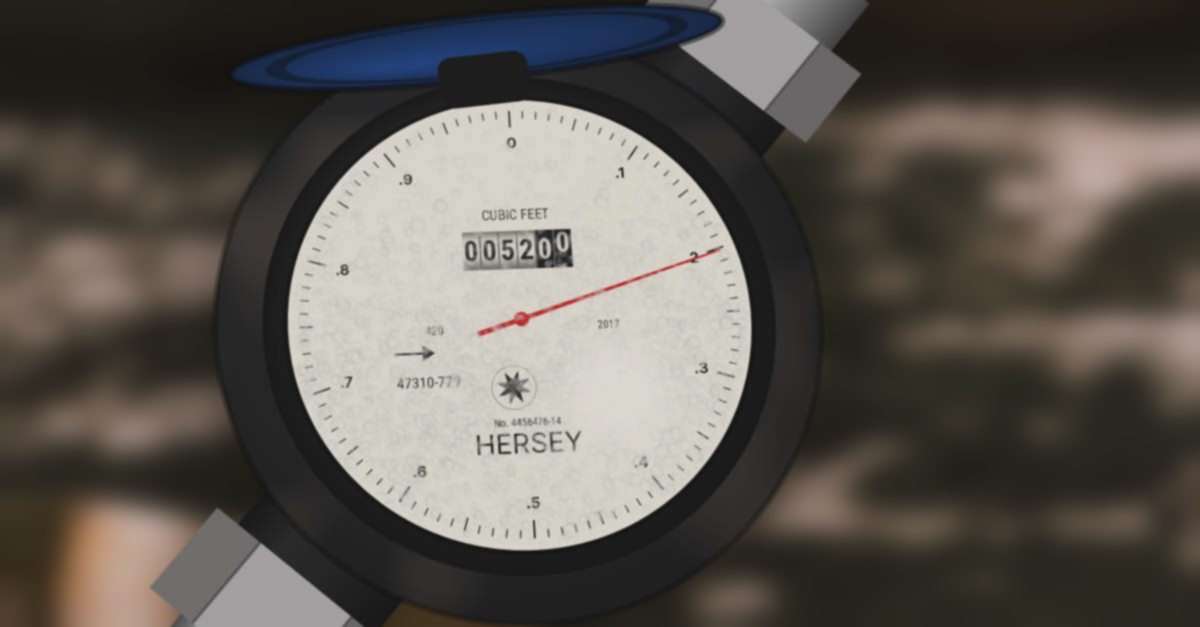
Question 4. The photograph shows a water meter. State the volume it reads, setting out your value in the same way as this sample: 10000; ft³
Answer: 5200.20; ft³
